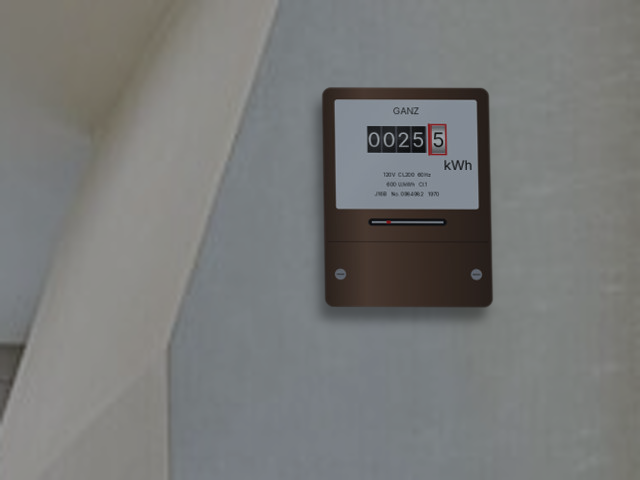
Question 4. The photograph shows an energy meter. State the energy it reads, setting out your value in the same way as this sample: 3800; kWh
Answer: 25.5; kWh
